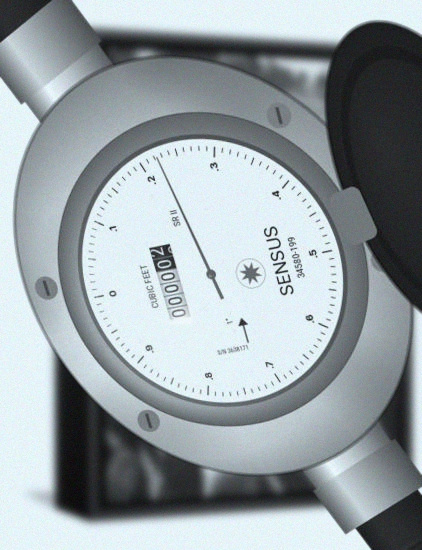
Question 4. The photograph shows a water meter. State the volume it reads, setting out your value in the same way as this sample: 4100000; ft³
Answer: 2.22; ft³
